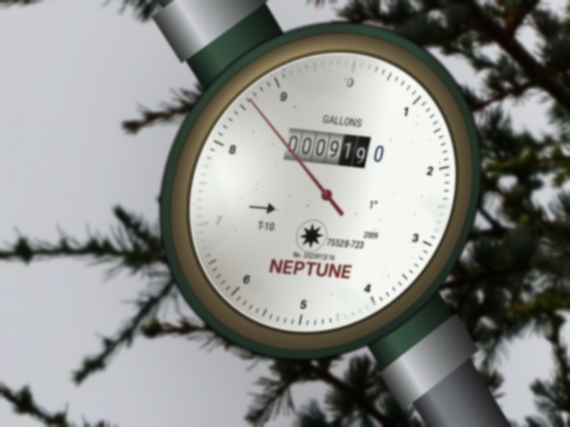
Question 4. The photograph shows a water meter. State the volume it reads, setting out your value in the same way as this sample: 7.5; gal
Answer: 9188.6; gal
